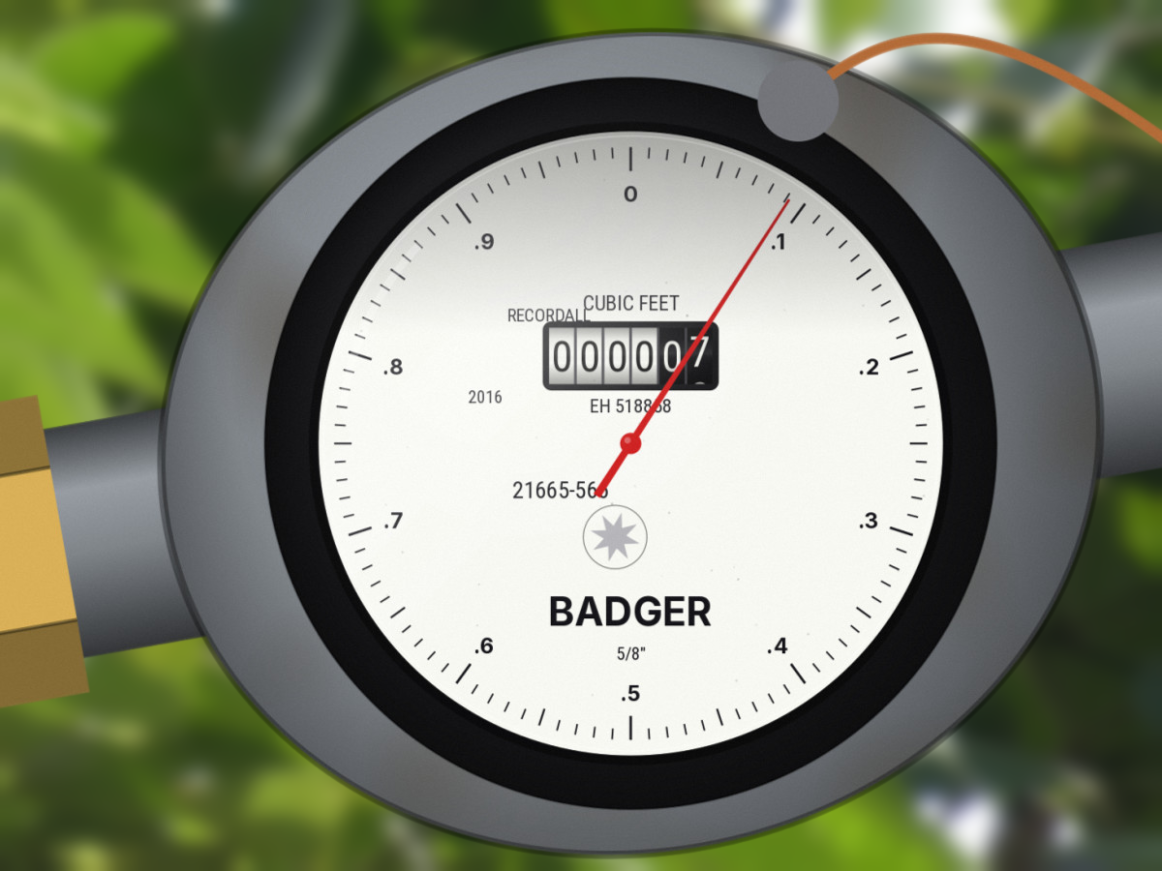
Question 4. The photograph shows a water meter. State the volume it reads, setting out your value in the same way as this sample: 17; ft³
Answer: 7.09; ft³
